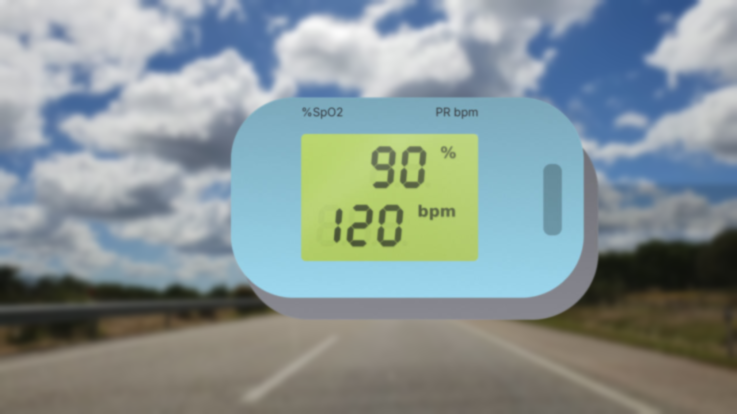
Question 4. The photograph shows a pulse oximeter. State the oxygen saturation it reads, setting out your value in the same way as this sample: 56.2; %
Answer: 90; %
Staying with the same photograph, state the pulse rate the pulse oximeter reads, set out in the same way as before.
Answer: 120; bpm
